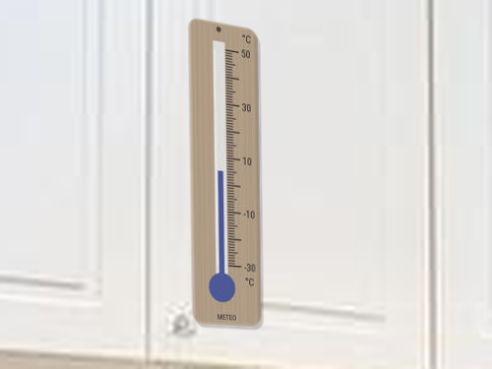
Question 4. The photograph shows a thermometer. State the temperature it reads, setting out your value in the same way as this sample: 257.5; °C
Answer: 5; °C
